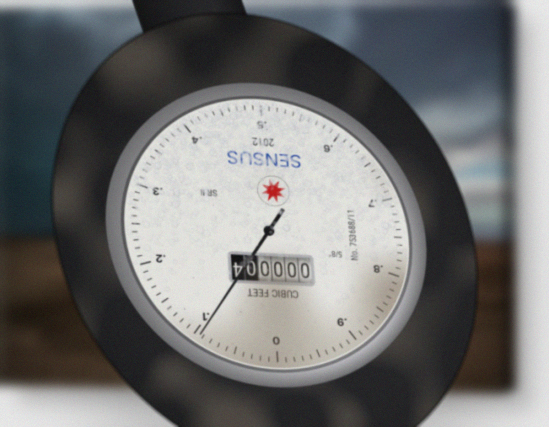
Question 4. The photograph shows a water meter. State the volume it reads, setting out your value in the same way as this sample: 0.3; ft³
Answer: 4.09; ft³
